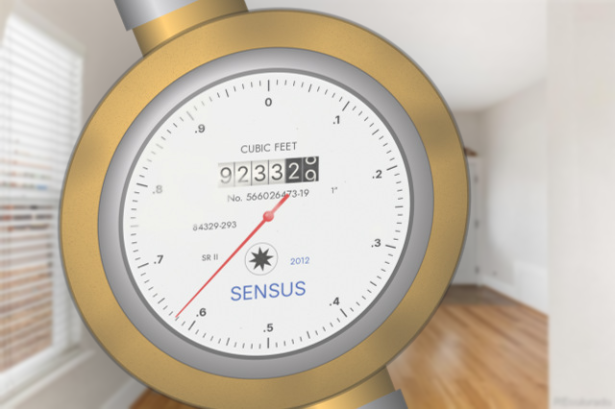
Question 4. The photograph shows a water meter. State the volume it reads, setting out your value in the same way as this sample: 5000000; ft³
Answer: 923328.62; ft³
